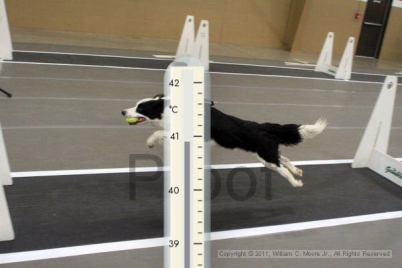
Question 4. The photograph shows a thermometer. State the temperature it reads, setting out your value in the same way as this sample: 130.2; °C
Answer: 40.9; °C
